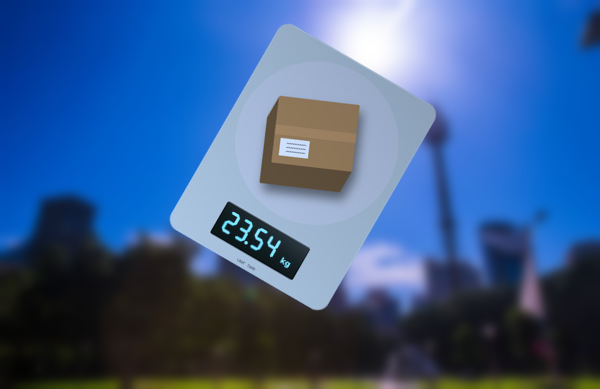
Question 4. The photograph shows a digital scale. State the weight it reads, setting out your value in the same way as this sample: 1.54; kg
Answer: 23.54; kg
